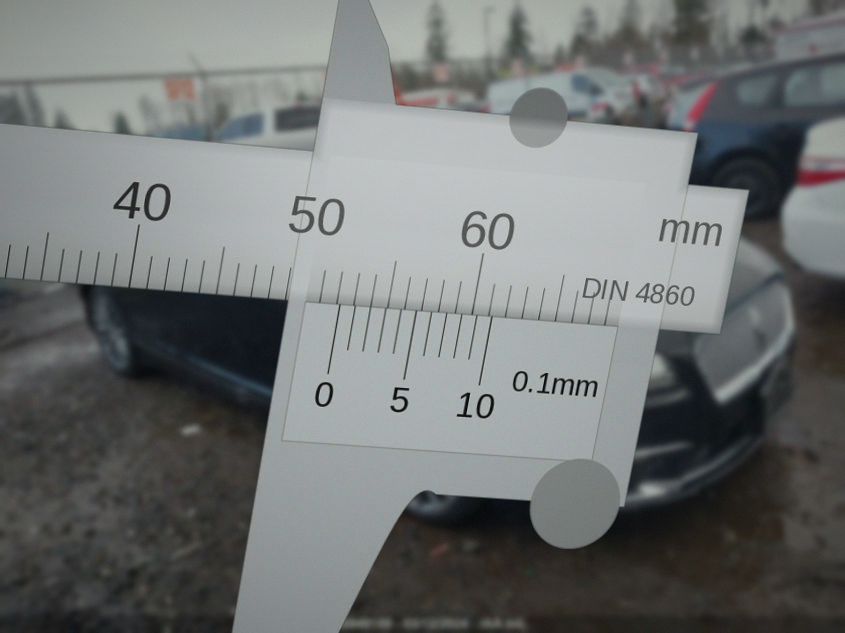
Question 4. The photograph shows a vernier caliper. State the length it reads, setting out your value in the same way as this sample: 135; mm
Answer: 52.2; mm
